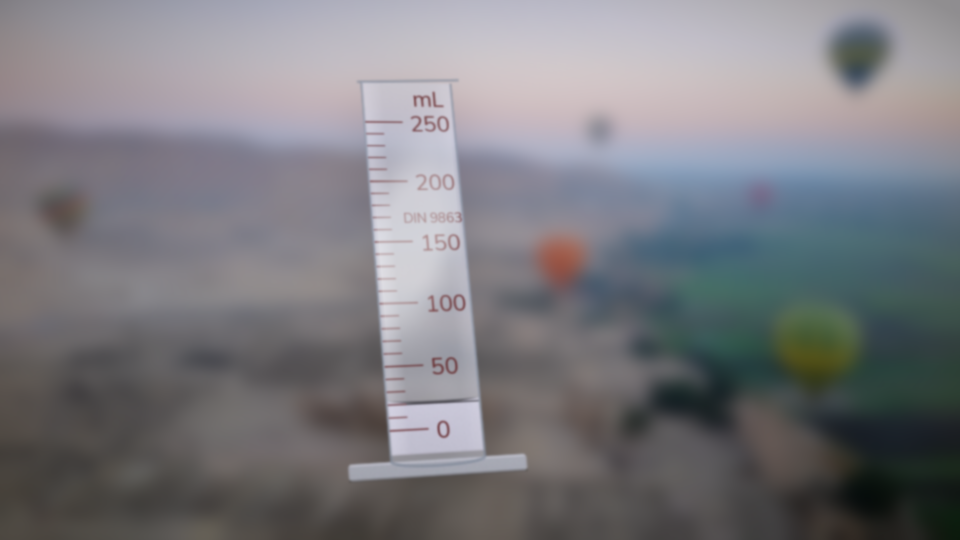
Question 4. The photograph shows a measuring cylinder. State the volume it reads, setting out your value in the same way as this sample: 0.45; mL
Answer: 20; mL
